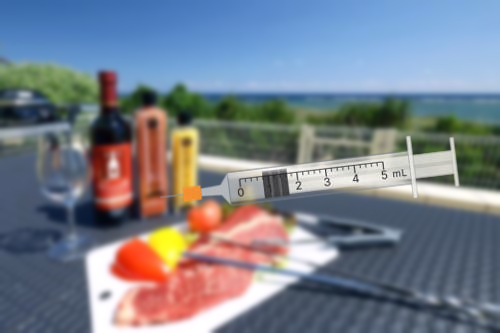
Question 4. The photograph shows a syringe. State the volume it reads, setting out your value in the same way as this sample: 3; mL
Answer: 0.8; mL
